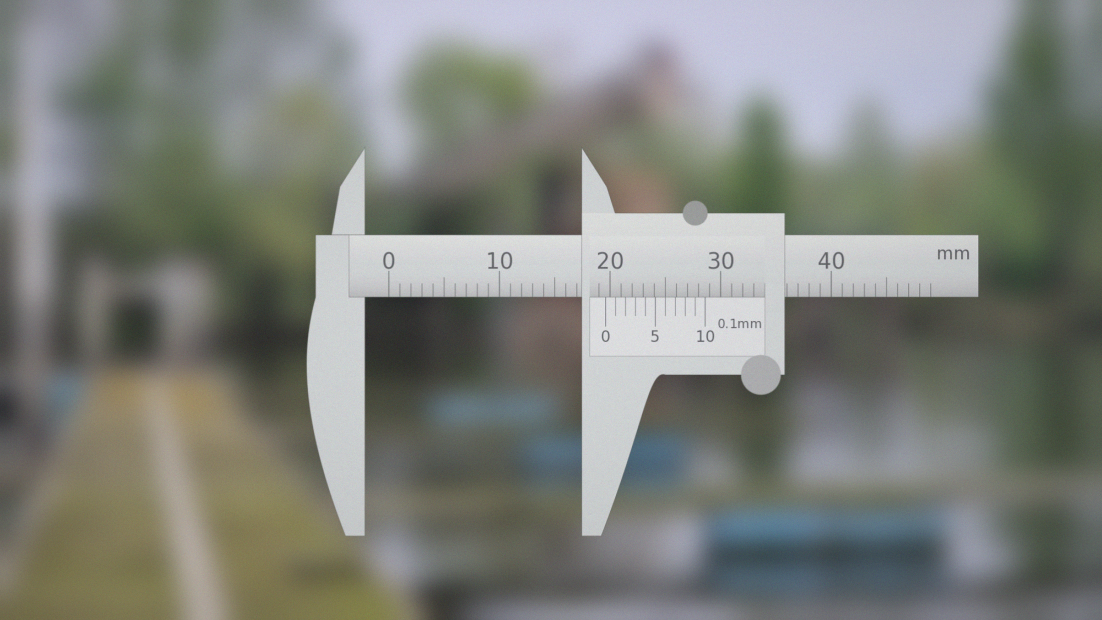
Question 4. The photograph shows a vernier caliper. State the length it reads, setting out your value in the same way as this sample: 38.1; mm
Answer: 19.6; mm
